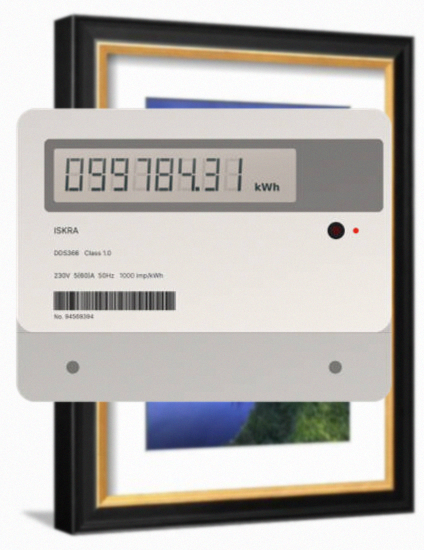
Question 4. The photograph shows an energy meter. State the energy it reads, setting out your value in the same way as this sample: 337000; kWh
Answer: 99784.31; kWh
